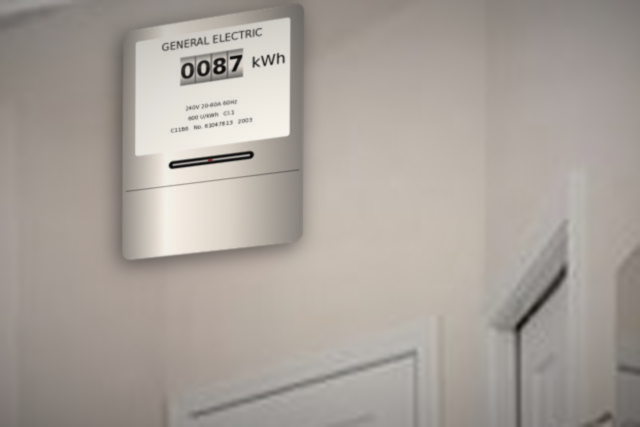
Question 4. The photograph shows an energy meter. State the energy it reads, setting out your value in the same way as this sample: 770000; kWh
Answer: 87; kWh
